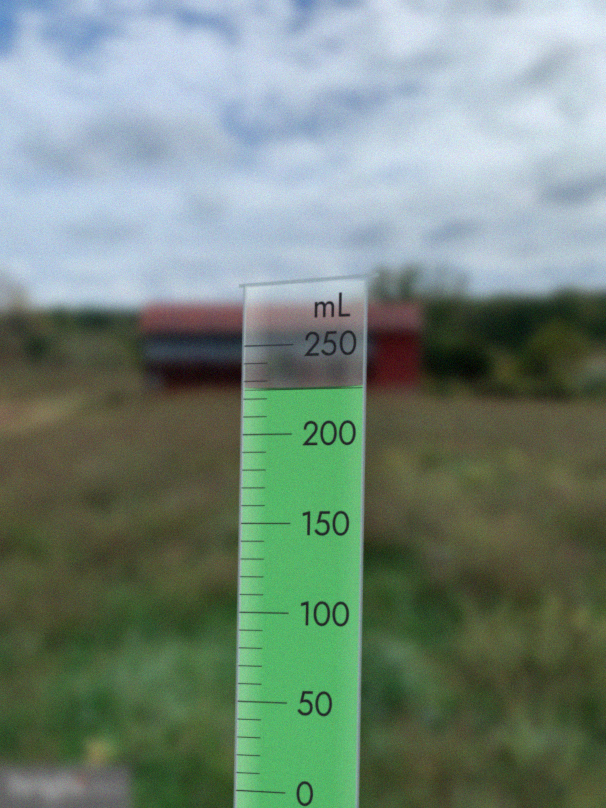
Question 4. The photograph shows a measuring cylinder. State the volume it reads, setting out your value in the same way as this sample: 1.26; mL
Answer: 225; mL
